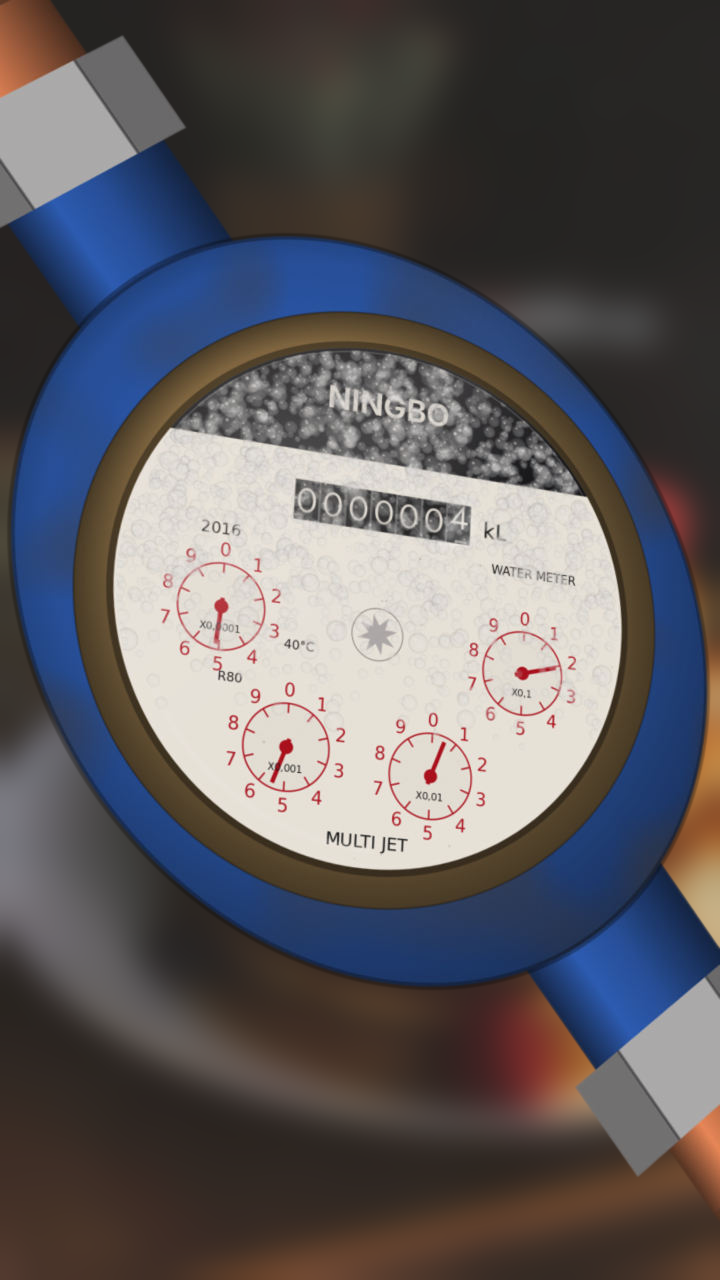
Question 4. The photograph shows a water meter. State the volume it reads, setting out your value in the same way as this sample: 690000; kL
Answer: 4.2055; kL
